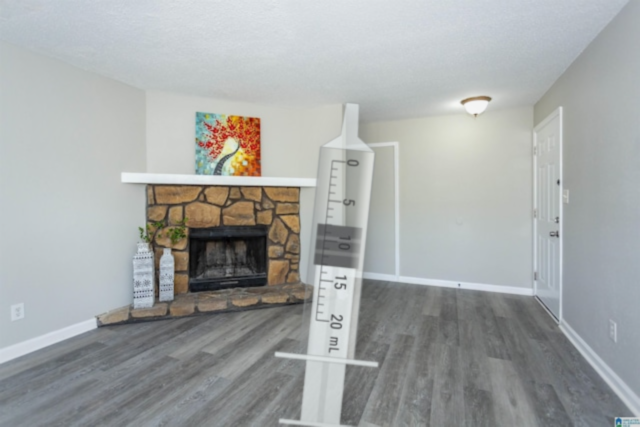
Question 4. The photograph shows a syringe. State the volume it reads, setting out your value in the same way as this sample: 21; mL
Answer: 8; mL
